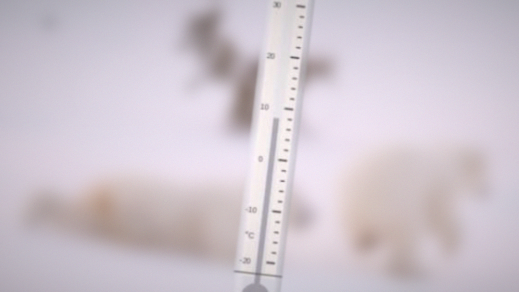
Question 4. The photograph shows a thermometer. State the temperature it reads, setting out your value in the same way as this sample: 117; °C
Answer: 8; °C
